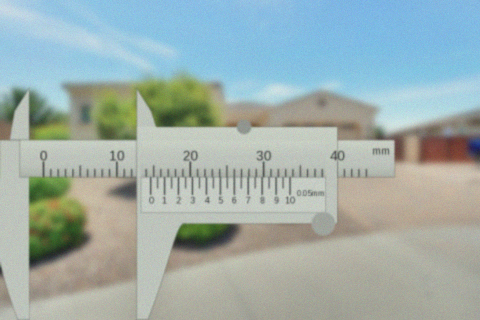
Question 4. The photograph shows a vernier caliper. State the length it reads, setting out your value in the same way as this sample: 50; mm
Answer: 14.6; mm
